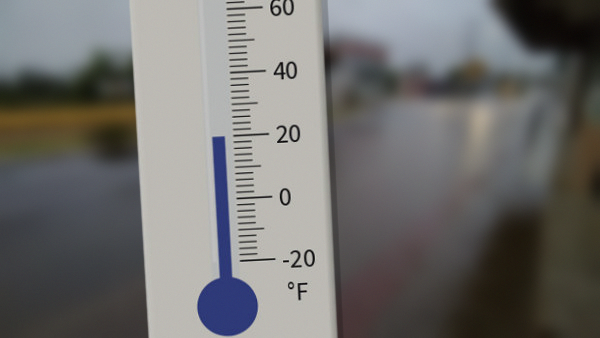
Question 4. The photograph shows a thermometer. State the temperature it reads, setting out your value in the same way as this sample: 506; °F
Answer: 20; °F
